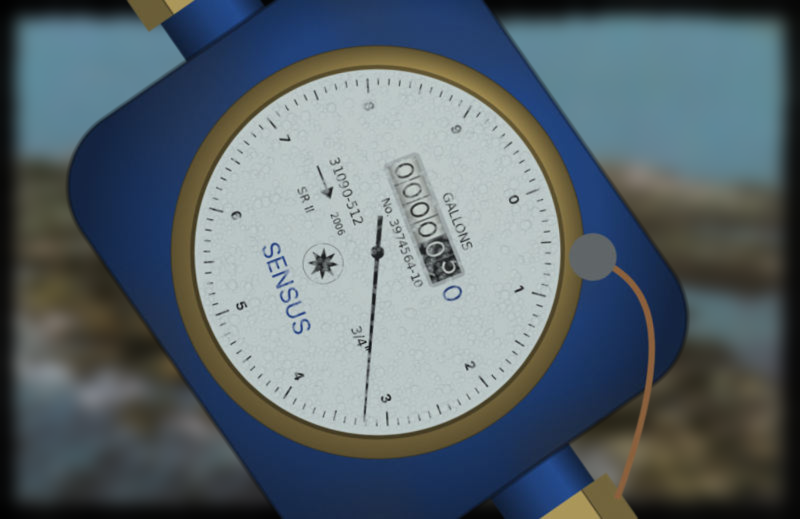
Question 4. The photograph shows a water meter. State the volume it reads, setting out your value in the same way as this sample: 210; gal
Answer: 53.2; gal
